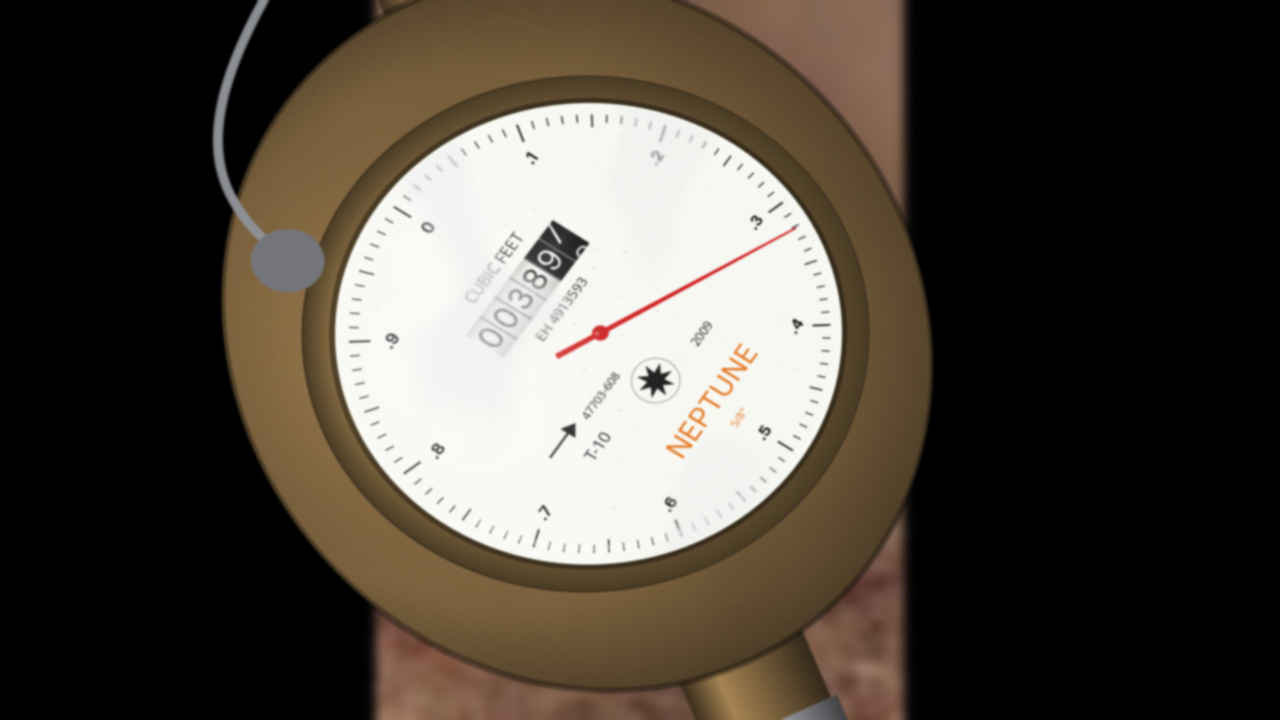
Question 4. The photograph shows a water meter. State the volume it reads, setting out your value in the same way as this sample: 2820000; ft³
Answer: 3897.32; ft³
